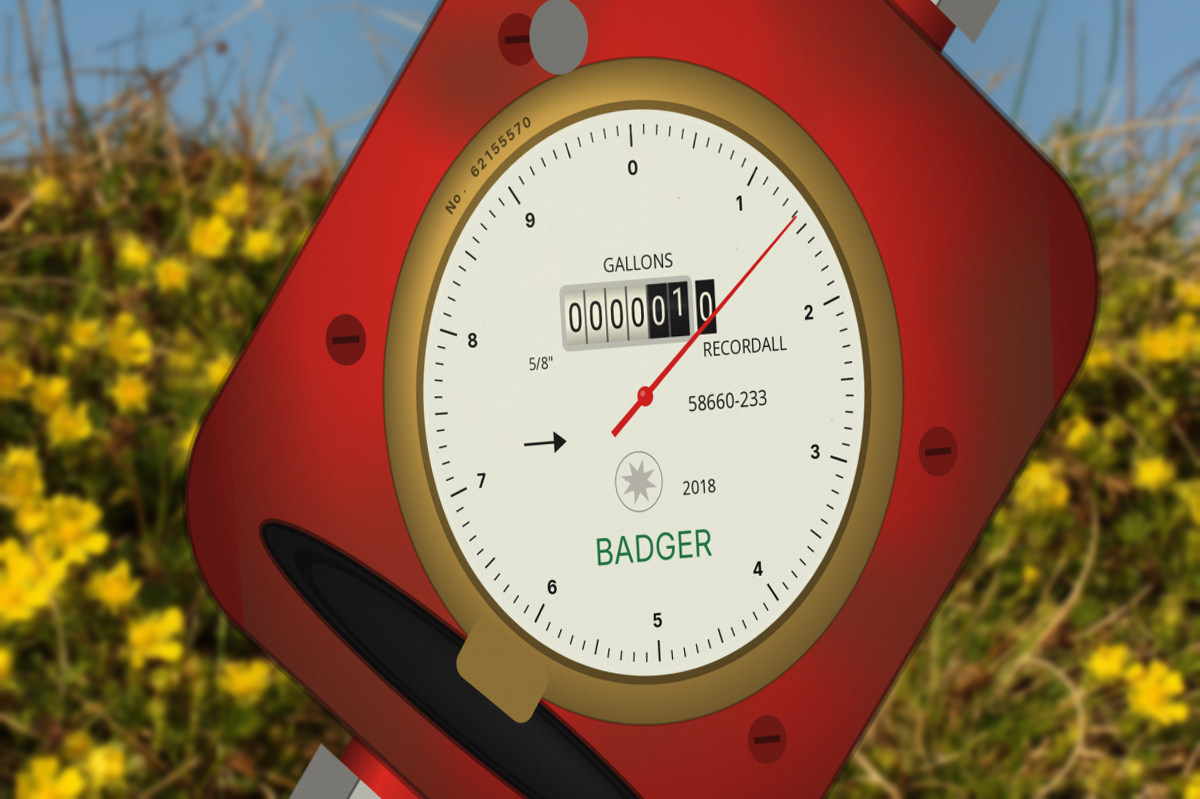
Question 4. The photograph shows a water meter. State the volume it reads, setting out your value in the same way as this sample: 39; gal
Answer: 11.4; gal
